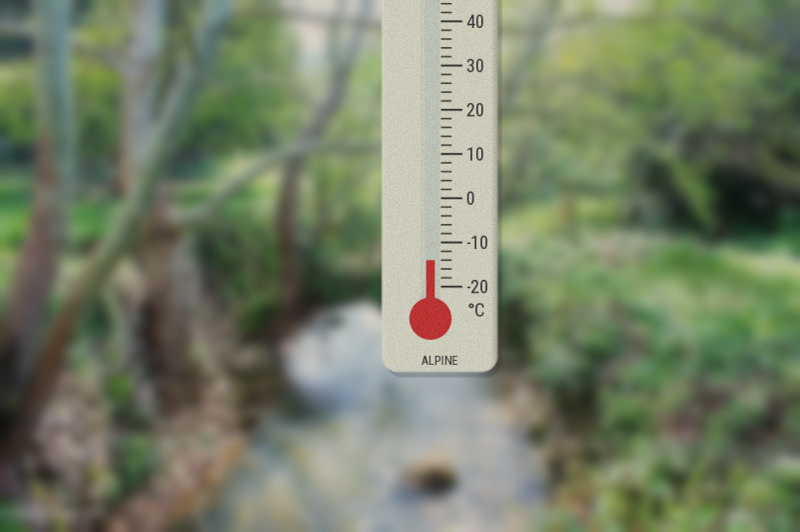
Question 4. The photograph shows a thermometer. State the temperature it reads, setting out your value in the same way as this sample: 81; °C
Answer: -14; °C
